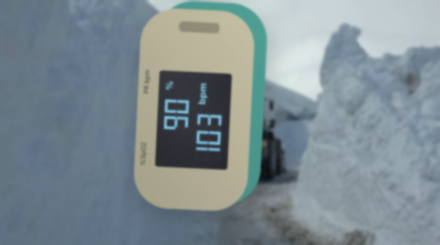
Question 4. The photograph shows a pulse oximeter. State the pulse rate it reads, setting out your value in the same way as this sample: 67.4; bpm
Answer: 103; bpm
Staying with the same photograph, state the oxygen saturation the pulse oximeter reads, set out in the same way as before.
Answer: 90; %
